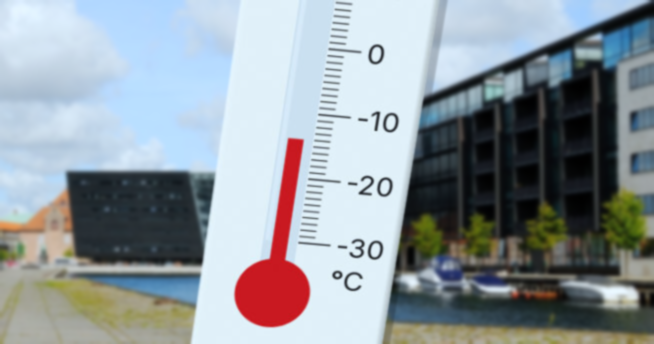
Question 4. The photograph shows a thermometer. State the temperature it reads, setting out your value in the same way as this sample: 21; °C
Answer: -14; °C
